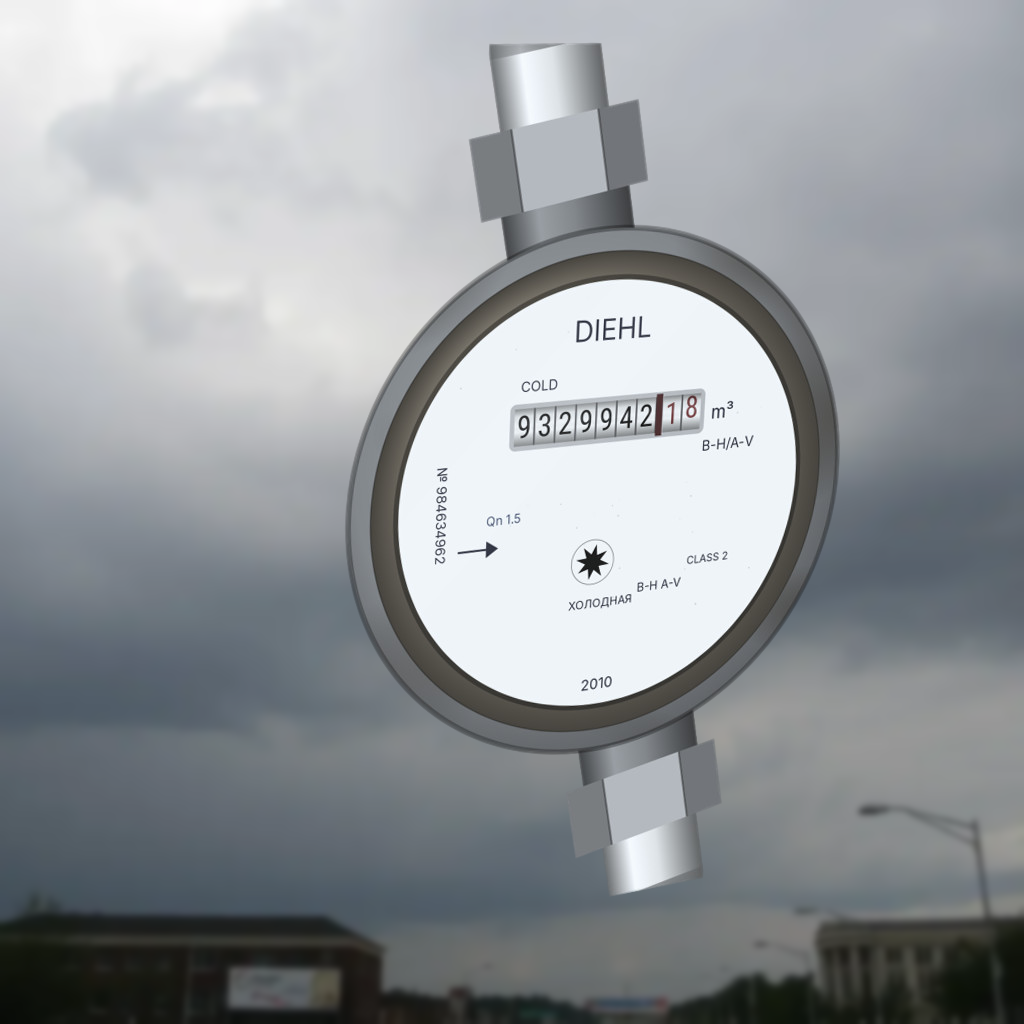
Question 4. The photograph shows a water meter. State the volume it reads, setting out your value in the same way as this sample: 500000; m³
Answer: 9329942.18; m³
